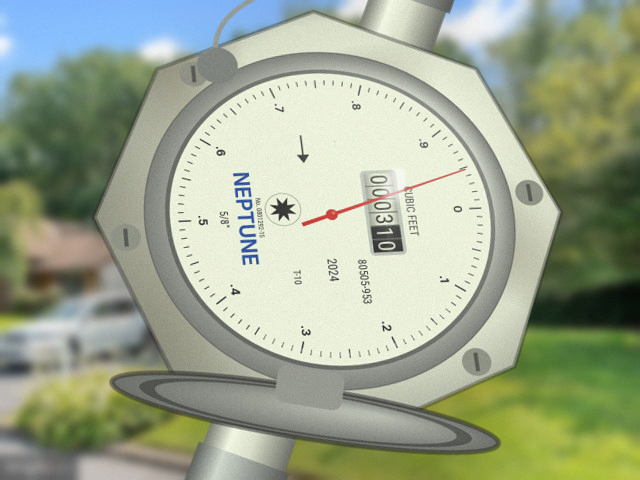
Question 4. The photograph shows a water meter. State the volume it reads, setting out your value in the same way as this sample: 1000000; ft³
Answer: 309.95; ft³
